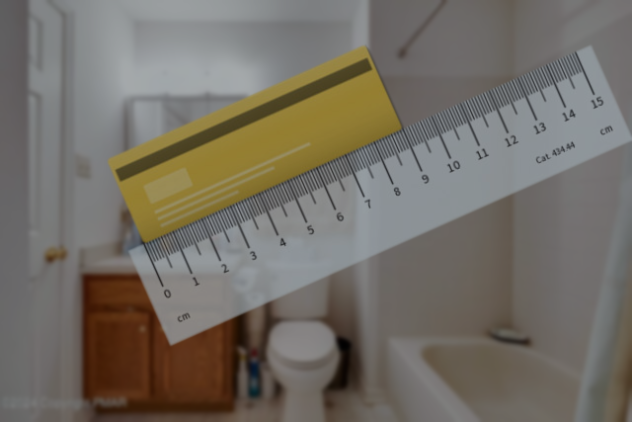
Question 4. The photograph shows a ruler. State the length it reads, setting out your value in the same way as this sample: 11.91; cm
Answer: 9; cm
